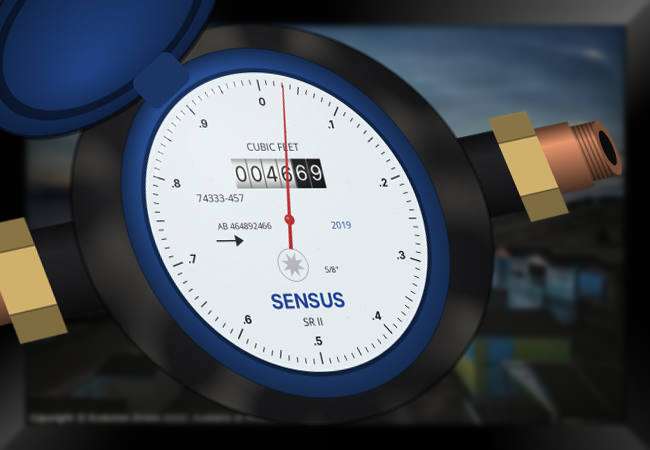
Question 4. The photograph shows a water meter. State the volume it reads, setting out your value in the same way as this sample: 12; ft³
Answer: 4669.03; ft³
